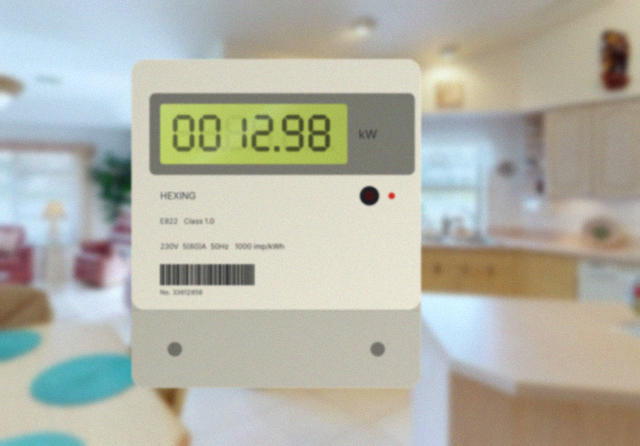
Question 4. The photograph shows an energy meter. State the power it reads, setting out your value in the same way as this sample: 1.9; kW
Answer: 12.98; kW
